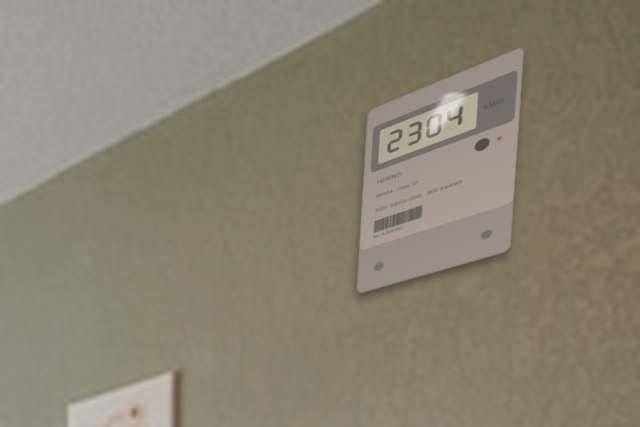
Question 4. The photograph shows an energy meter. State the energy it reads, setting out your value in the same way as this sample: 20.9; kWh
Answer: 2304; kWh
